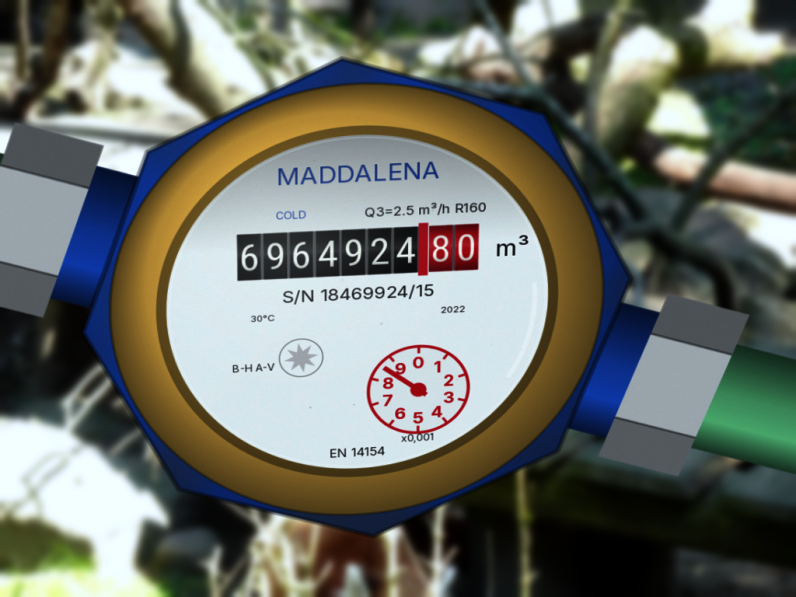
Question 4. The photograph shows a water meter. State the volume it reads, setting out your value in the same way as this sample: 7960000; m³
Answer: 6964924.808; m³
